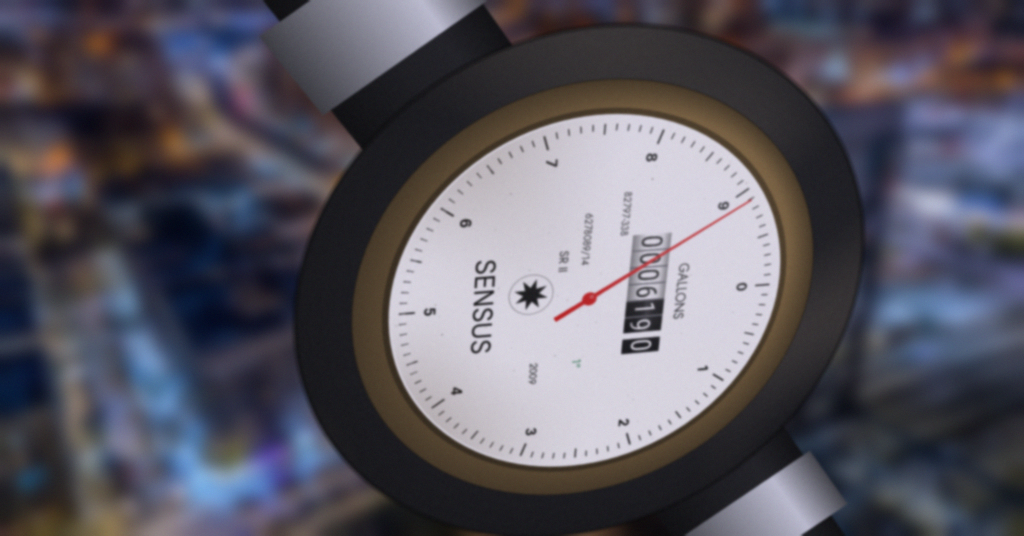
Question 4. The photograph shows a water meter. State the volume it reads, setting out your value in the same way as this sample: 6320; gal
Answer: 6189.1; gal
